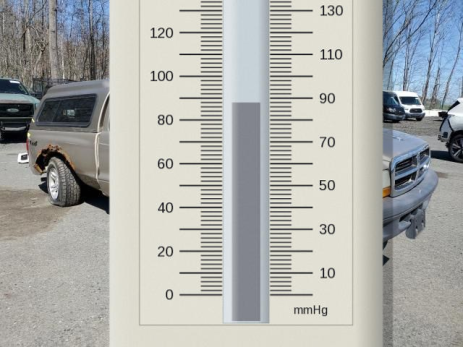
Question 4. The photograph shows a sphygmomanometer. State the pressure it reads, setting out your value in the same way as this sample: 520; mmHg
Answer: 88; mmHg
